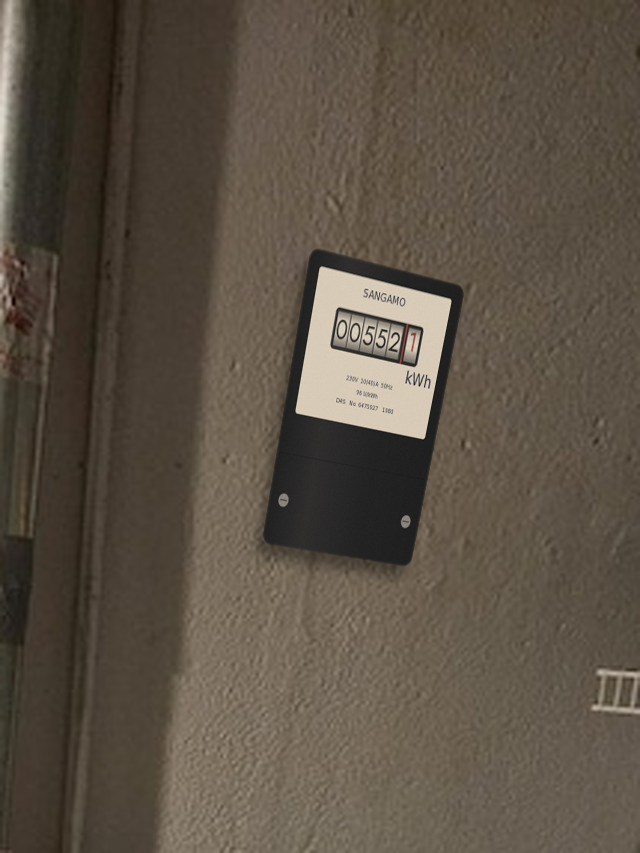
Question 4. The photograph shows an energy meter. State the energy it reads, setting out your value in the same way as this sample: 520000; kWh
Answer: 552.1; kWh
